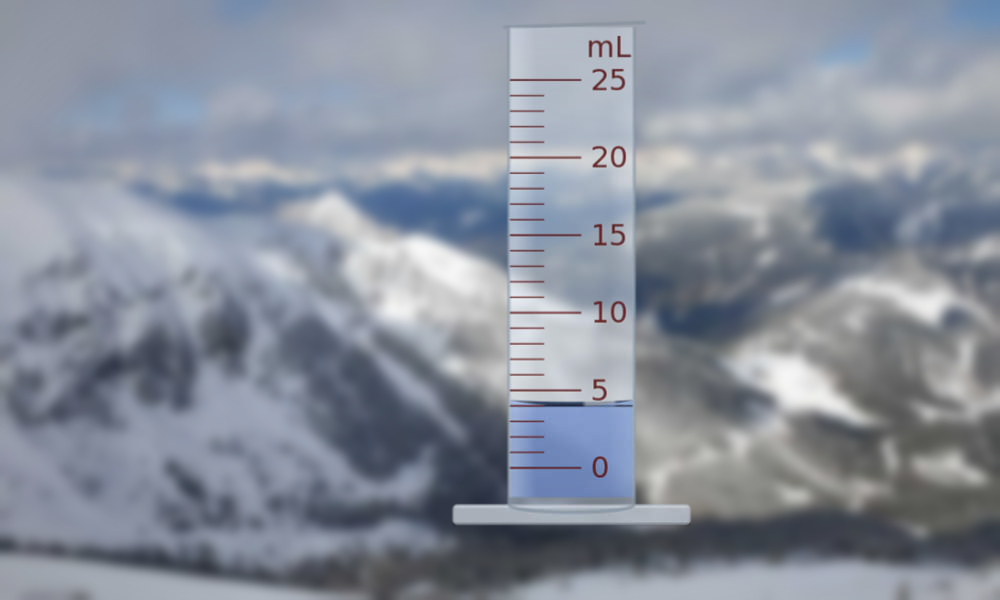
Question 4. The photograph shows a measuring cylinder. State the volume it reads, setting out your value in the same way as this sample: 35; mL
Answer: 4; mL
